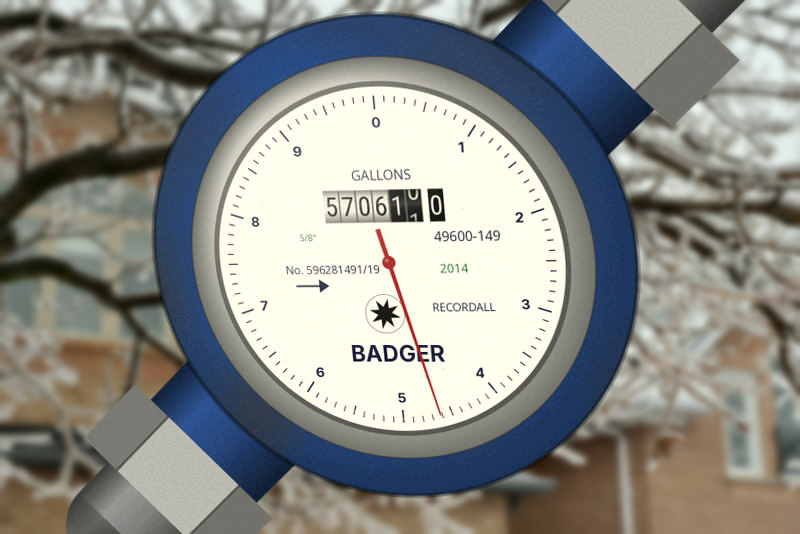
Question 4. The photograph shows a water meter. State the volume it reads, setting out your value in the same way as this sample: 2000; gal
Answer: 5706104.6; gal
